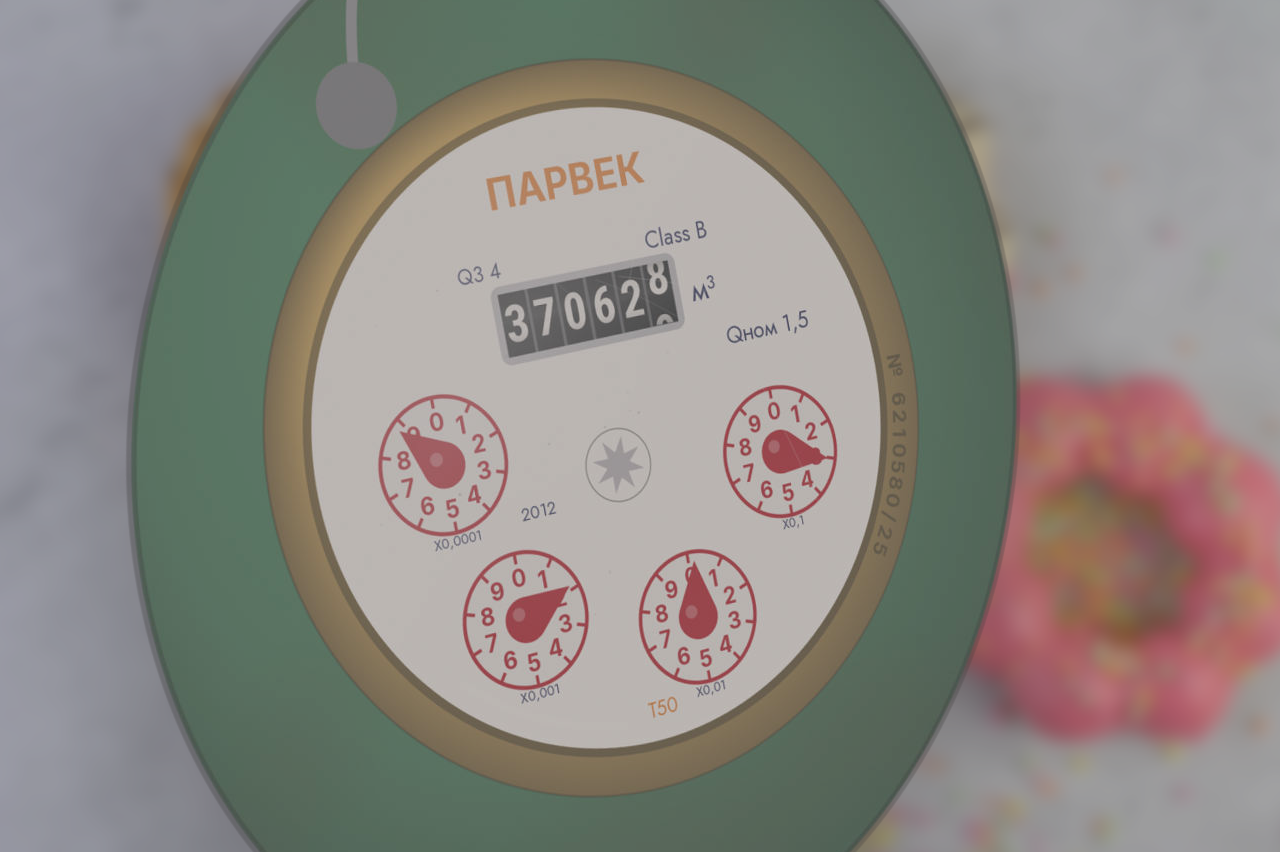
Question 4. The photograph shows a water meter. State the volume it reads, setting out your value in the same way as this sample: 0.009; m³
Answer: 370628.3018; m³
